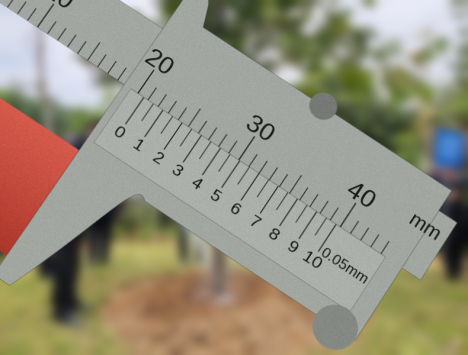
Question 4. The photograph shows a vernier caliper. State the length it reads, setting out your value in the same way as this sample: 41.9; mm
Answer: 20.6; mm
